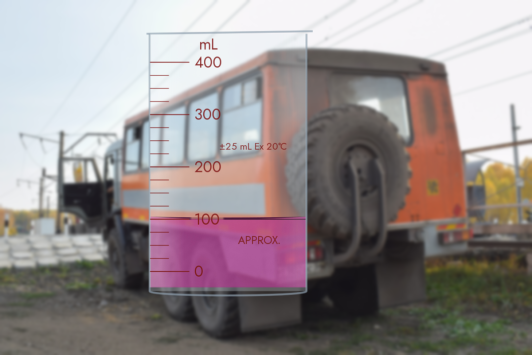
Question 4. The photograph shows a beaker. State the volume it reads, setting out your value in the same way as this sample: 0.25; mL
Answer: 100; mL
